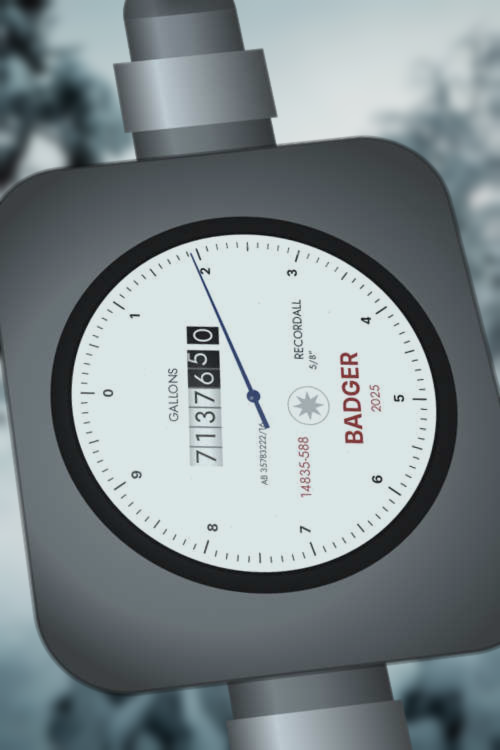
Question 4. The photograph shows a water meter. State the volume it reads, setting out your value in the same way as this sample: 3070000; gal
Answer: 7137651.9; gal
